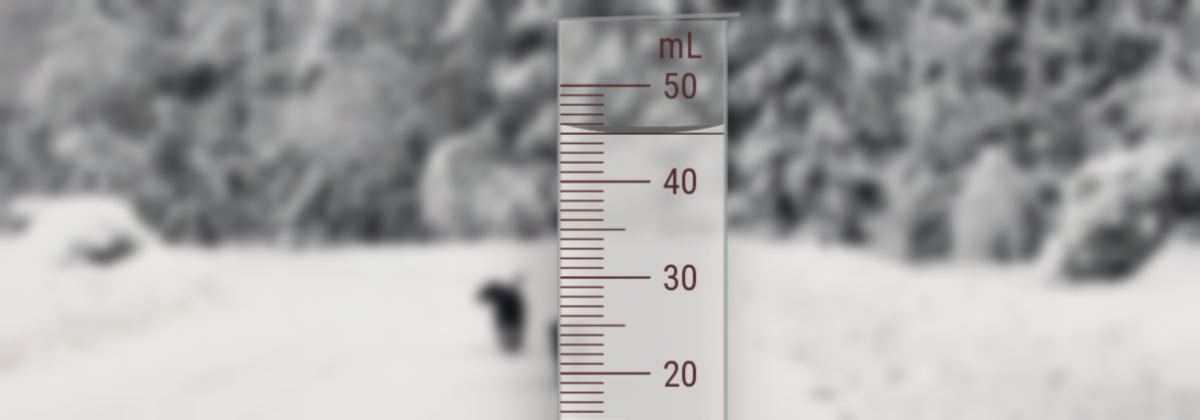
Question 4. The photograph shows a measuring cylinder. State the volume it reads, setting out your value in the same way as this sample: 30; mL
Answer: 45; mL
